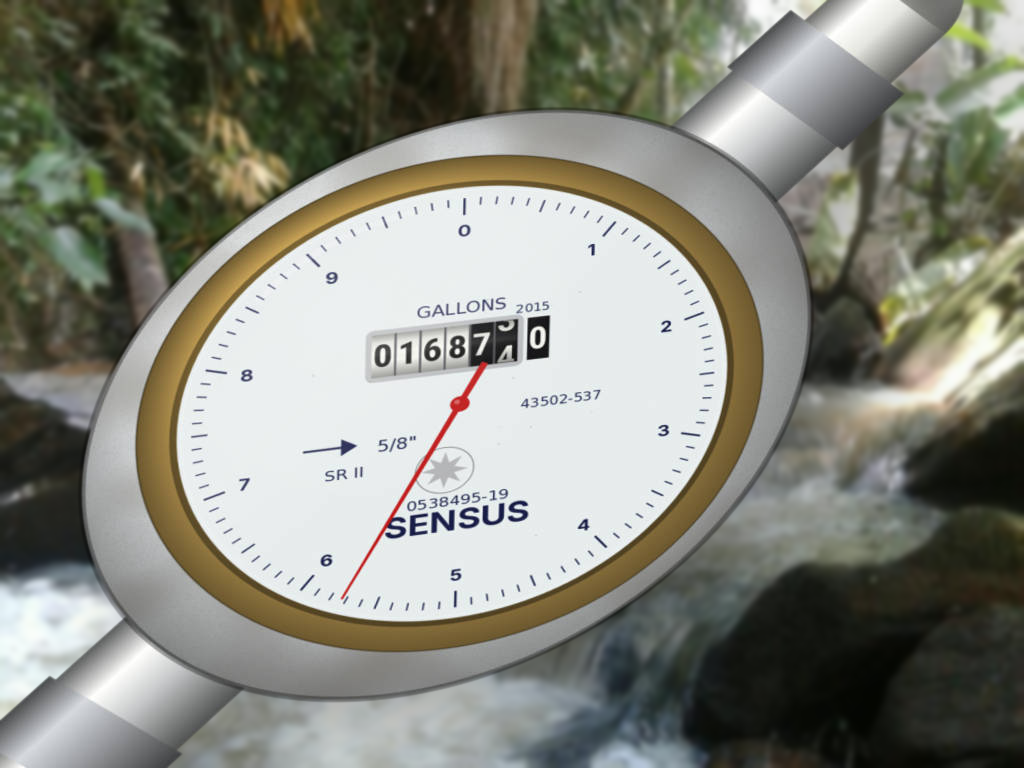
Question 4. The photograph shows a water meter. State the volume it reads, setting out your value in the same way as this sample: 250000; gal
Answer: 168735.7; gal
